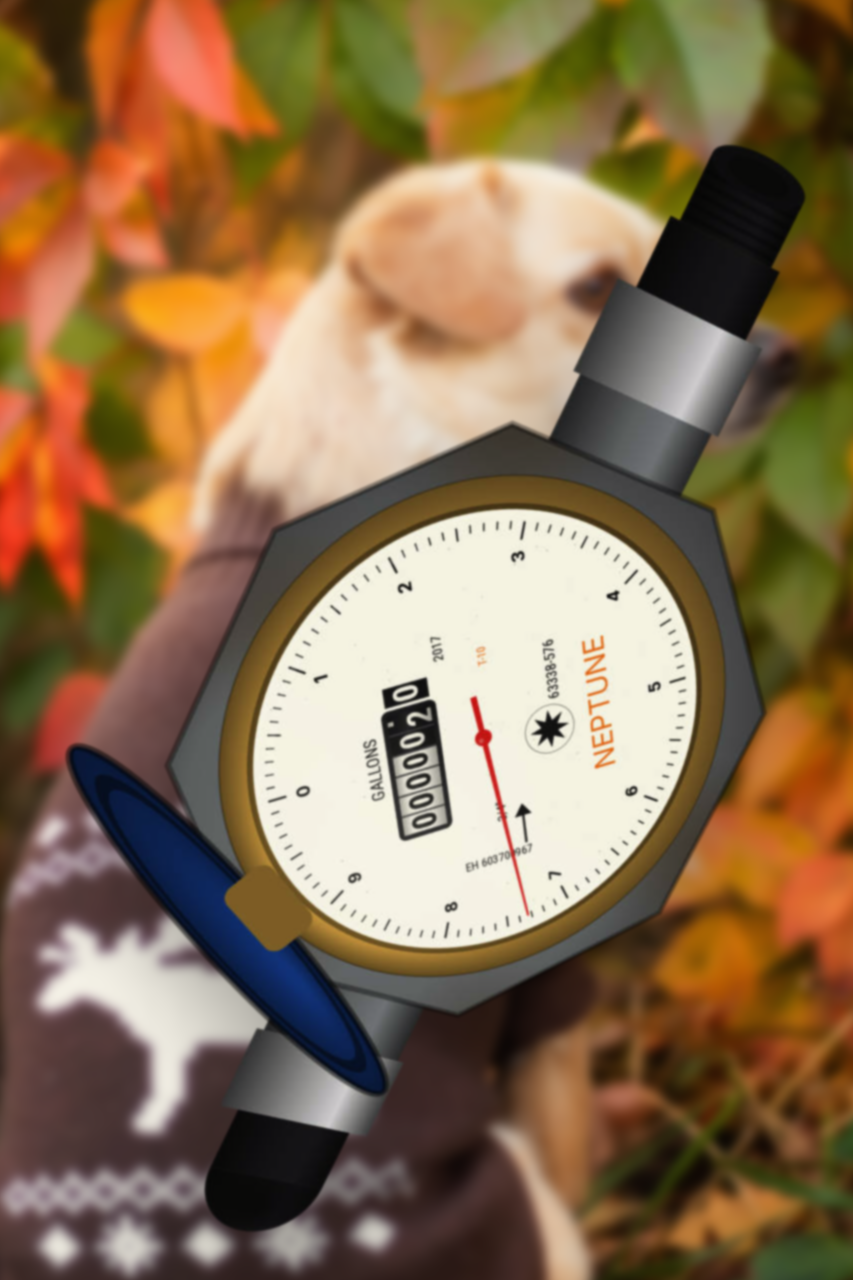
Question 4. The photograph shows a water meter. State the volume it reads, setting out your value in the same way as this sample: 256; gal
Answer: 17.3; gal
